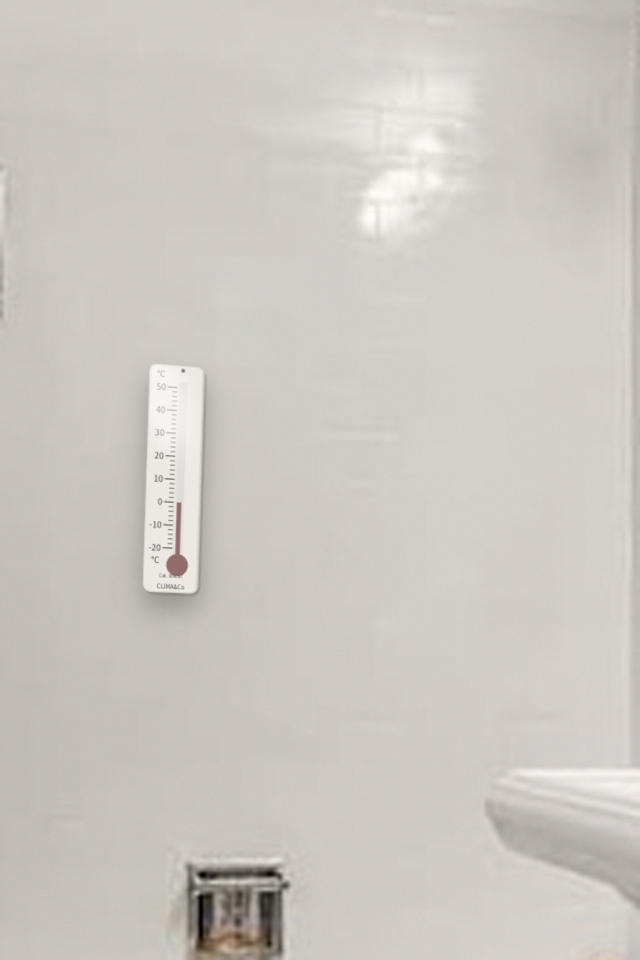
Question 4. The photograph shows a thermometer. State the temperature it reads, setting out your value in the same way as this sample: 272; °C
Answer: 0; °C
